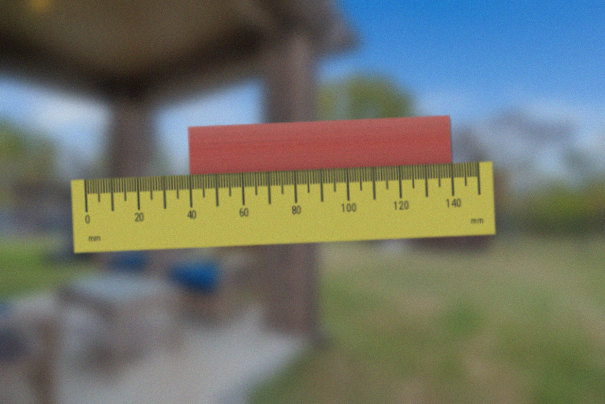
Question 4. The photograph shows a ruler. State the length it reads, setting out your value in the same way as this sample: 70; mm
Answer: 100; mm
